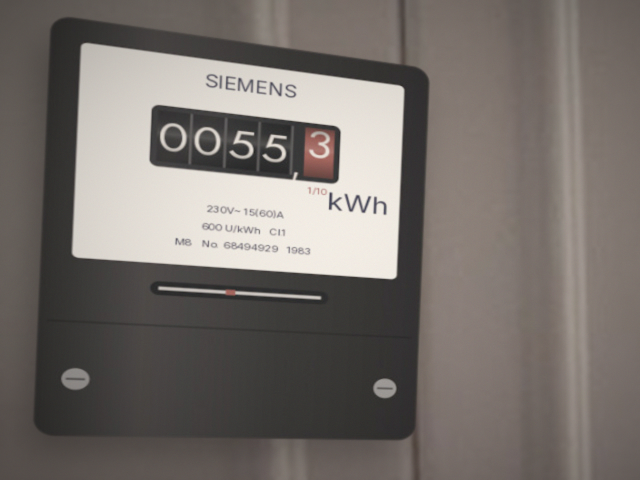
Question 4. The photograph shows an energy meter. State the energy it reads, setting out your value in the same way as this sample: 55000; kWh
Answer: 55.3; kWh
